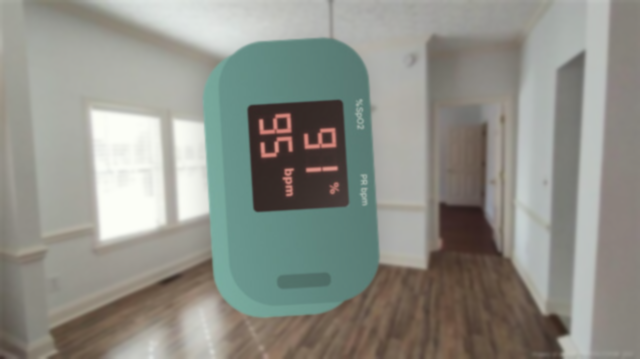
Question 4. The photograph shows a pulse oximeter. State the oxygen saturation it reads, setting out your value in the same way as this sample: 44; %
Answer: 91; %
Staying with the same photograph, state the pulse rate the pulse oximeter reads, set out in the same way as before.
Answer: 95; bpm
